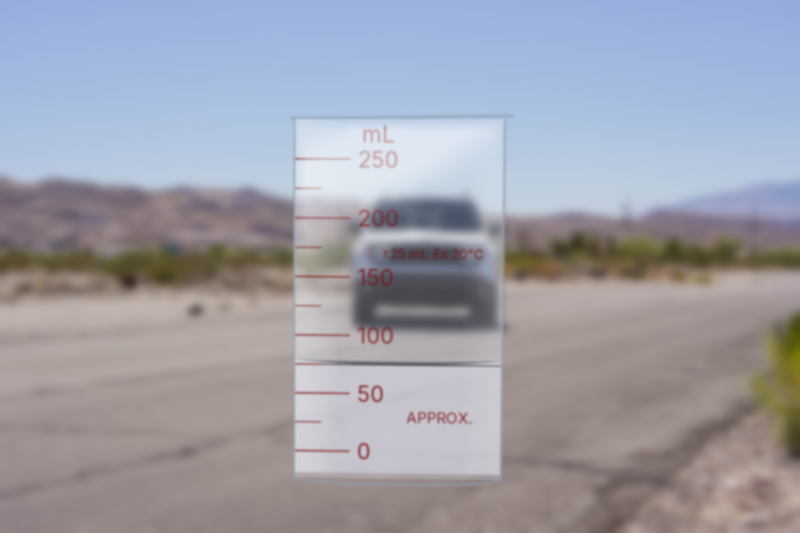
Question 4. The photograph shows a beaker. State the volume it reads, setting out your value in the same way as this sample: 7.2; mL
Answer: 75; mL
